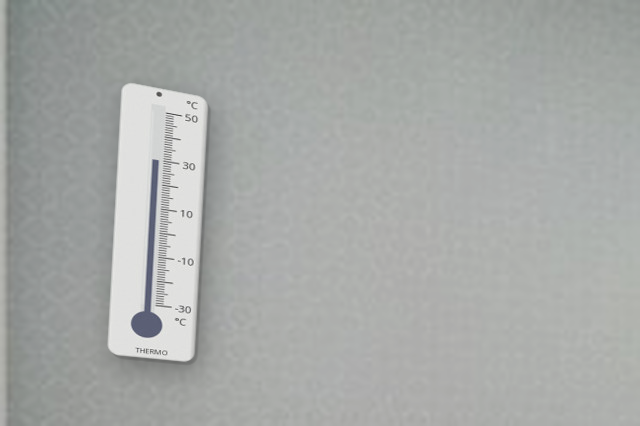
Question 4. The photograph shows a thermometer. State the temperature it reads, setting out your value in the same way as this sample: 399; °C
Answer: 30; °C
